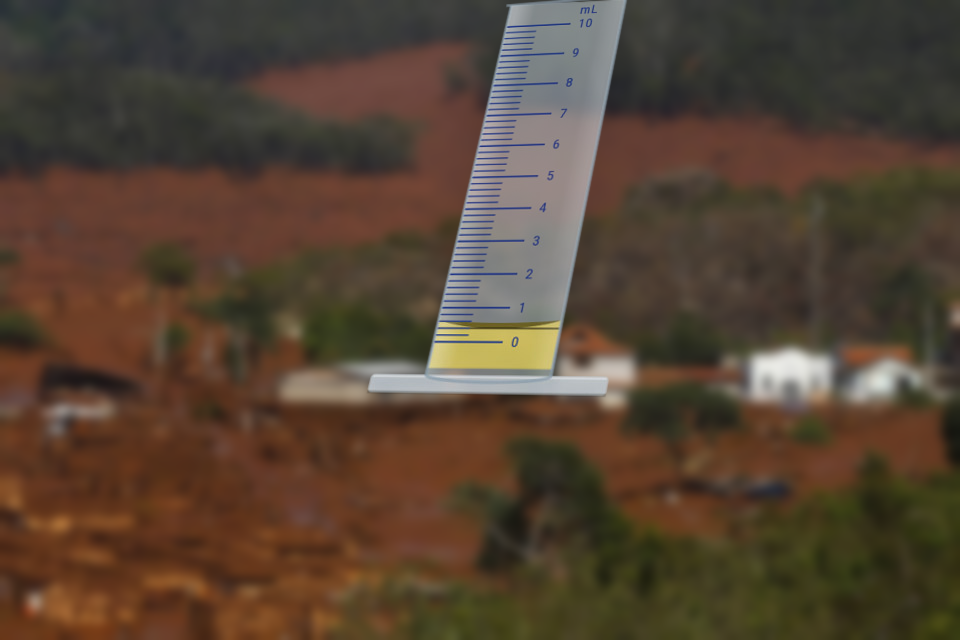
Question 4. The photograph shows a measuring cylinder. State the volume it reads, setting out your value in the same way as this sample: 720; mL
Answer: 0.4; mL
